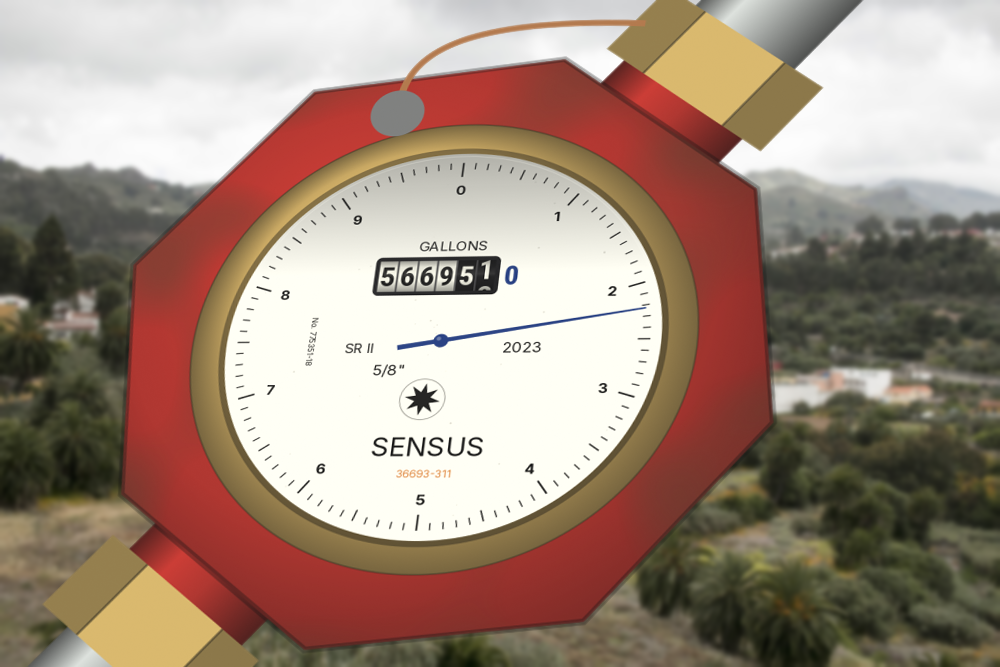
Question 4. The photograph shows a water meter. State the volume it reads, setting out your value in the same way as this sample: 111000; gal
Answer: 5669512.2; gal
